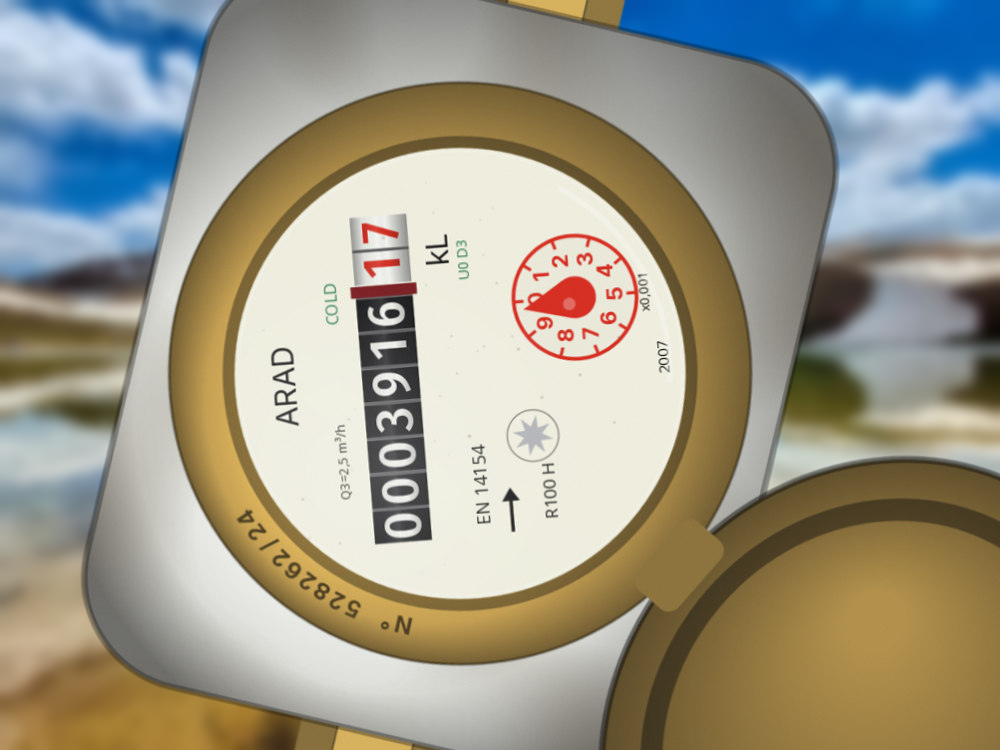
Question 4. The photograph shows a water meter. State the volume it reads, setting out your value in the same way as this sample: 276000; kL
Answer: 3916.169; kL
